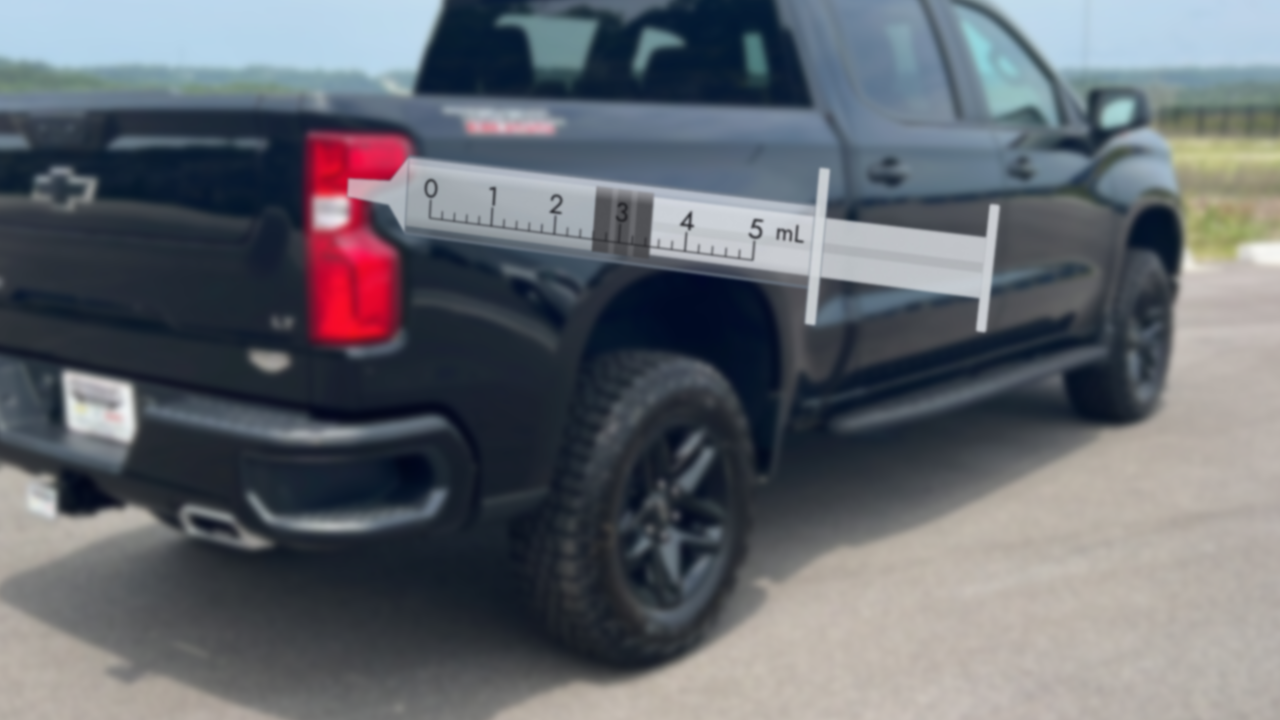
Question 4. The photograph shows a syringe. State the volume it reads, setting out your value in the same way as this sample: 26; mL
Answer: 2.6; mL
